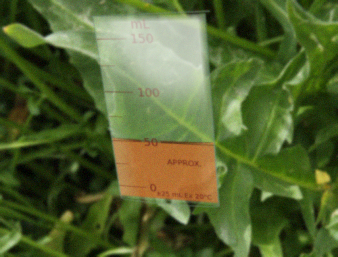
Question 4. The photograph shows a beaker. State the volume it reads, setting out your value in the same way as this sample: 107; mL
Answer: 50; mL
